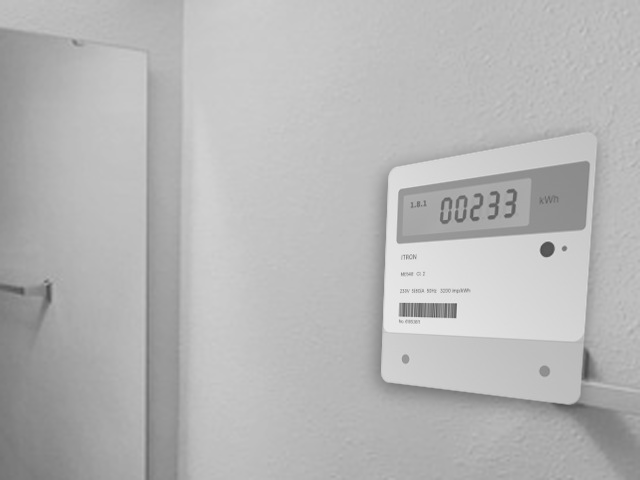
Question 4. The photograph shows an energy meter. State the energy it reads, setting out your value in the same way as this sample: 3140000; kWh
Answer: 233; kWh
